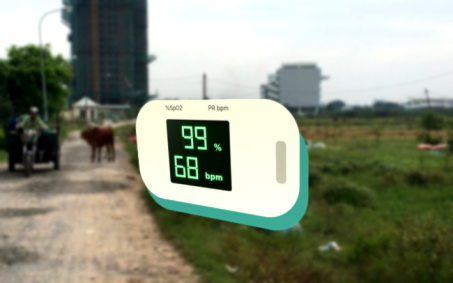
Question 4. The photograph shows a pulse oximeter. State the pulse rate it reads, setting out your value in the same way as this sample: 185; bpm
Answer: 68; bpm
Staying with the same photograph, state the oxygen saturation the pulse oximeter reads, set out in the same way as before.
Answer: 99; %
